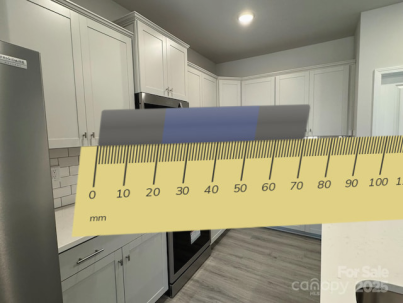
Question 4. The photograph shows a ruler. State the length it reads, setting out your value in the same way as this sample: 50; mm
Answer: 70; mm
